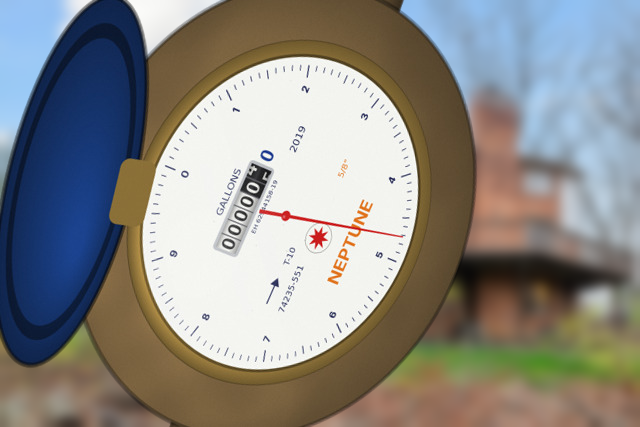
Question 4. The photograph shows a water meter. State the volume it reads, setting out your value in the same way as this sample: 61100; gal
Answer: 44.7; gal
